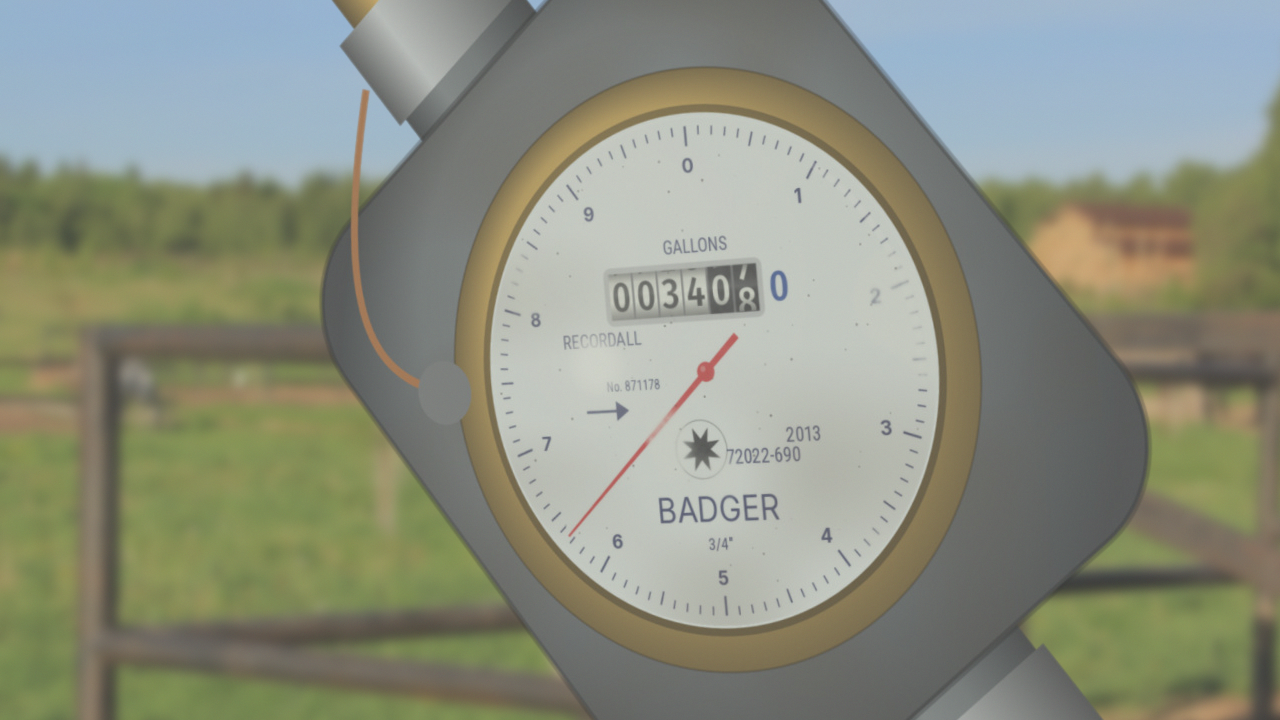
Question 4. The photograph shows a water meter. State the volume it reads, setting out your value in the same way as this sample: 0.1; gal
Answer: 34076.3; gal
